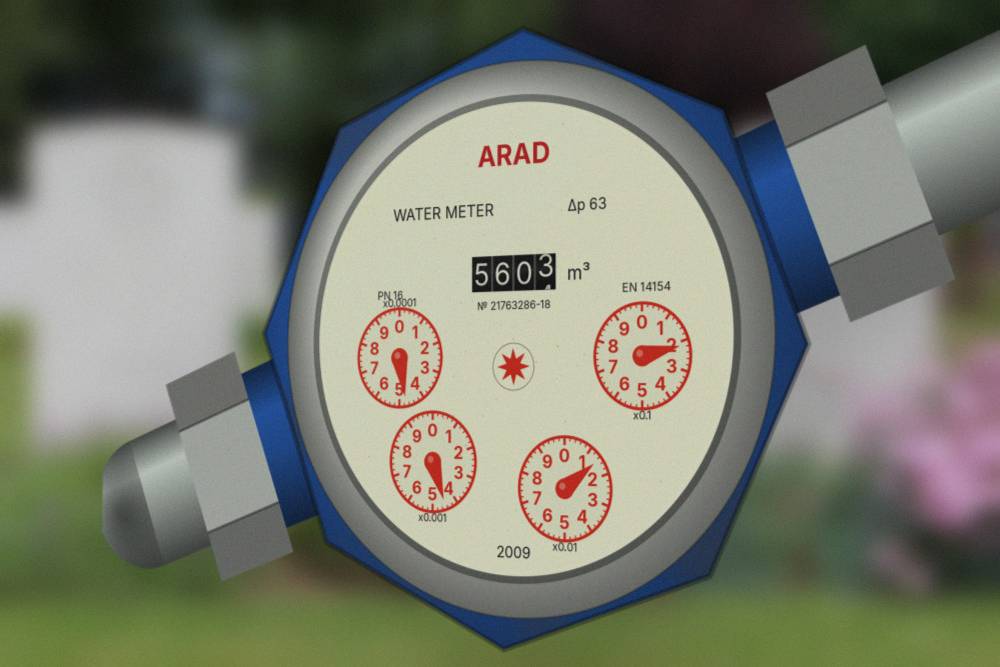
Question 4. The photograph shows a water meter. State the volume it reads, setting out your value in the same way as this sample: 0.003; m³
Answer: 5603.2144; m³
